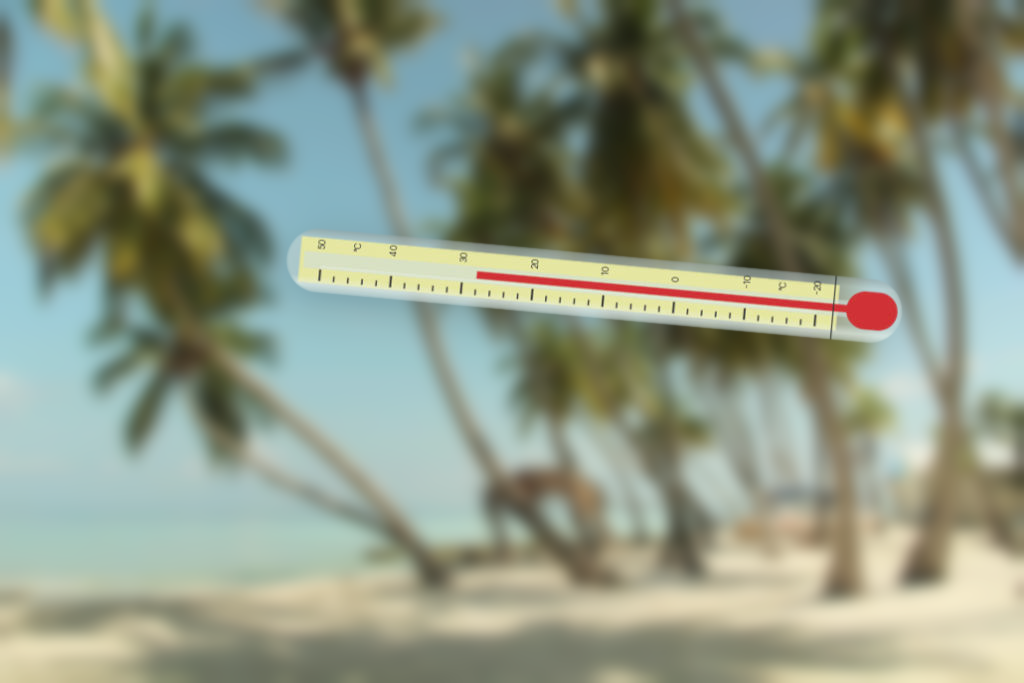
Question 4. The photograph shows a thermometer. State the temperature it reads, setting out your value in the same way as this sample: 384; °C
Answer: 28; °C
